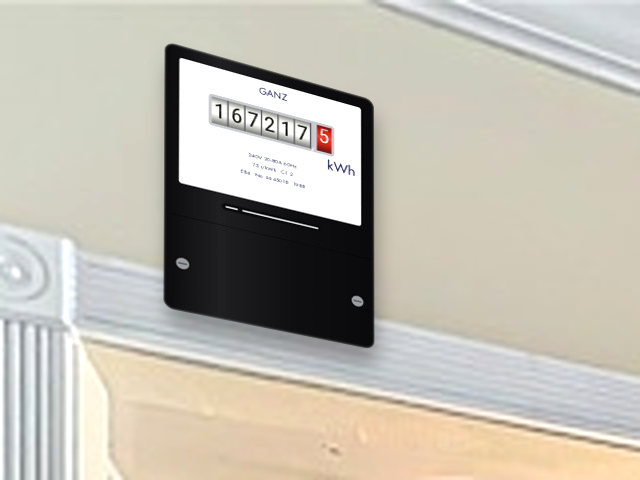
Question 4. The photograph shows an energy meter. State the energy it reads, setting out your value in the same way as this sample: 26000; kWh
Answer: 167217.5; kWh
